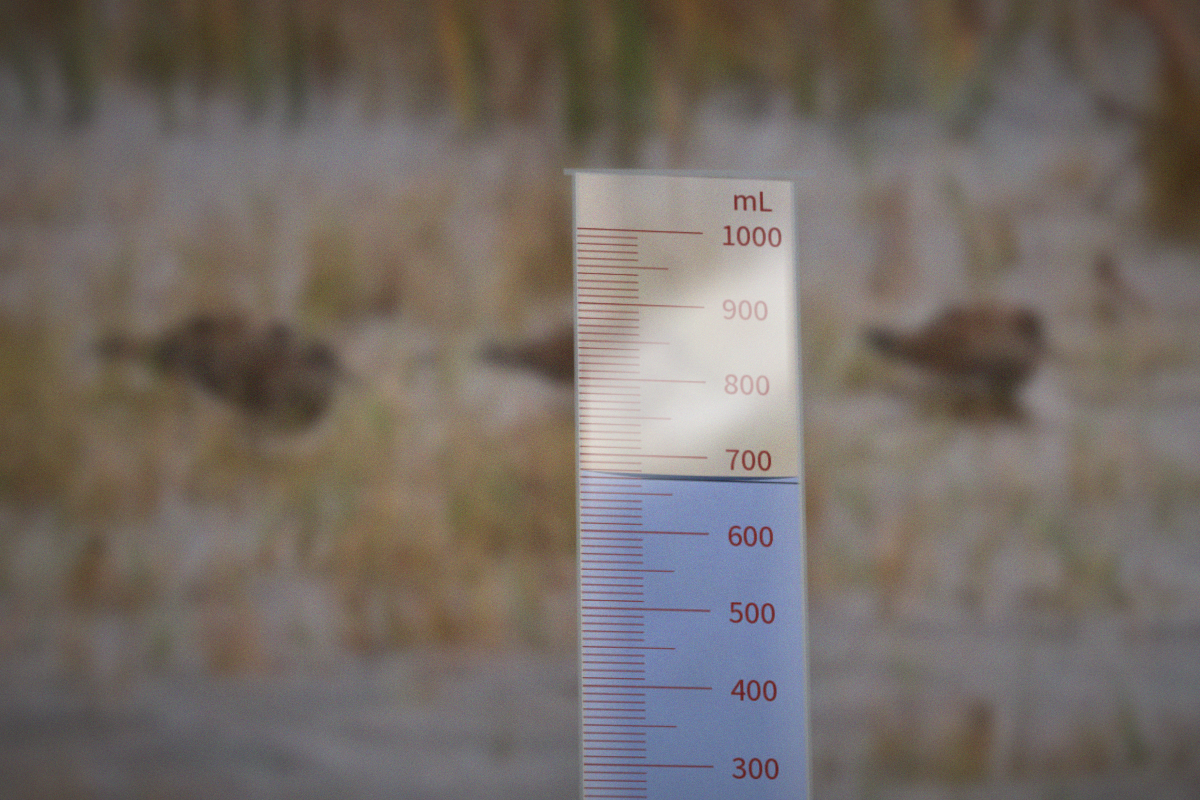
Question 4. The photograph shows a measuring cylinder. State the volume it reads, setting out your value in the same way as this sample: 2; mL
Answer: 670; mL
